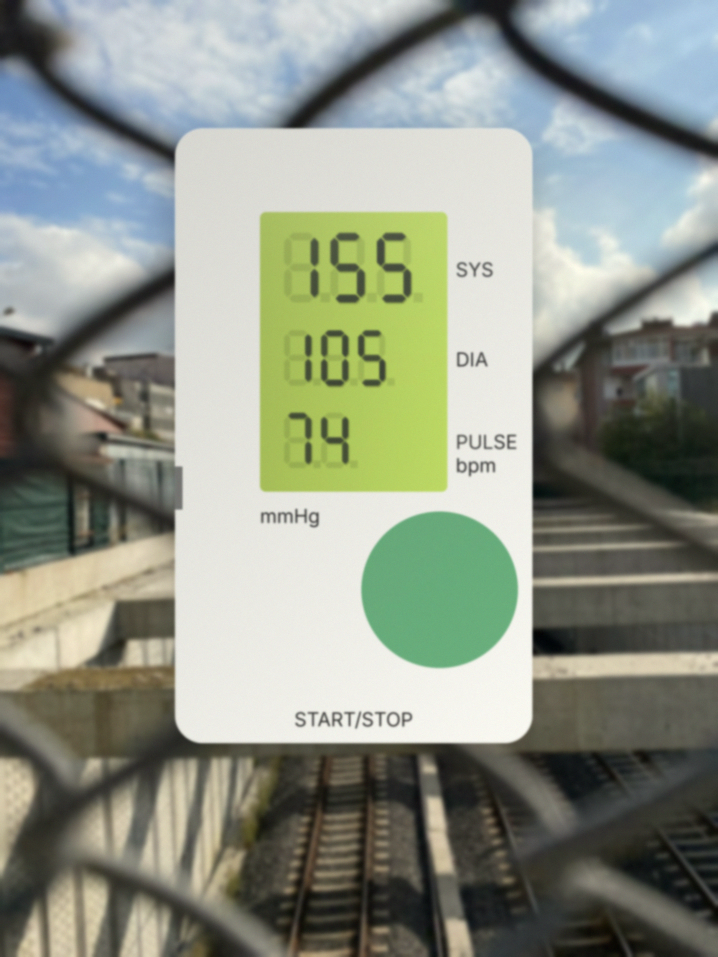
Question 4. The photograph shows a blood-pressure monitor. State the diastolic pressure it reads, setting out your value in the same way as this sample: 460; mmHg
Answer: 105; mmHg
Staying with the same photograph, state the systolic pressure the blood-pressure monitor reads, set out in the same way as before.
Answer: 155; mmHg
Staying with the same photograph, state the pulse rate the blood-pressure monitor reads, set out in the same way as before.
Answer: 74; bpm
